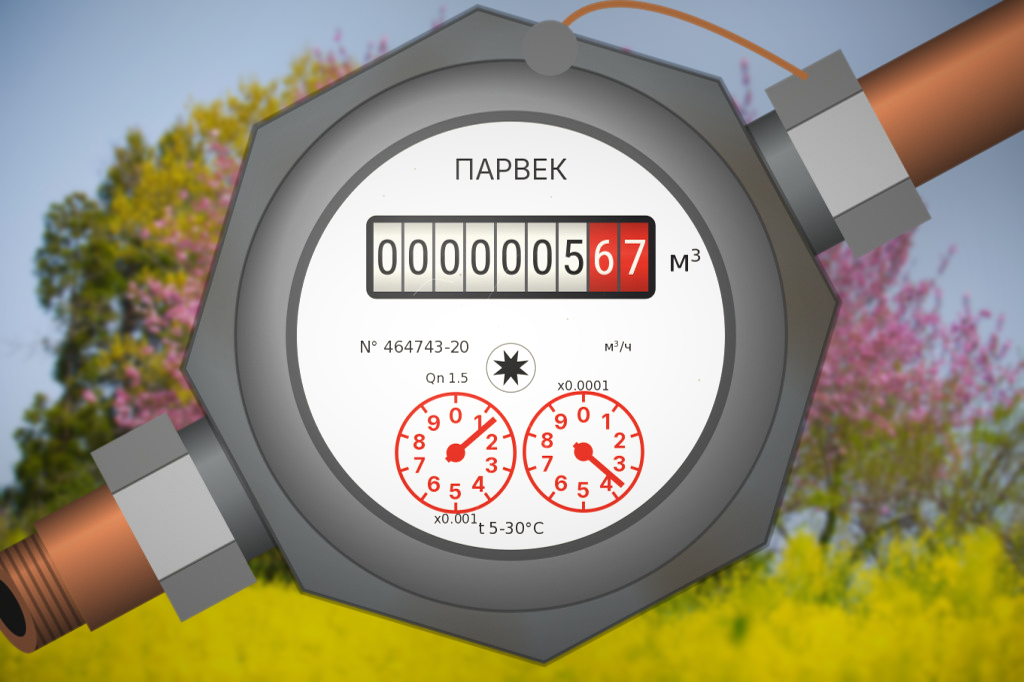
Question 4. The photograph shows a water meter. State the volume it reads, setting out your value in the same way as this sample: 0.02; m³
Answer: 5.6713; m³
